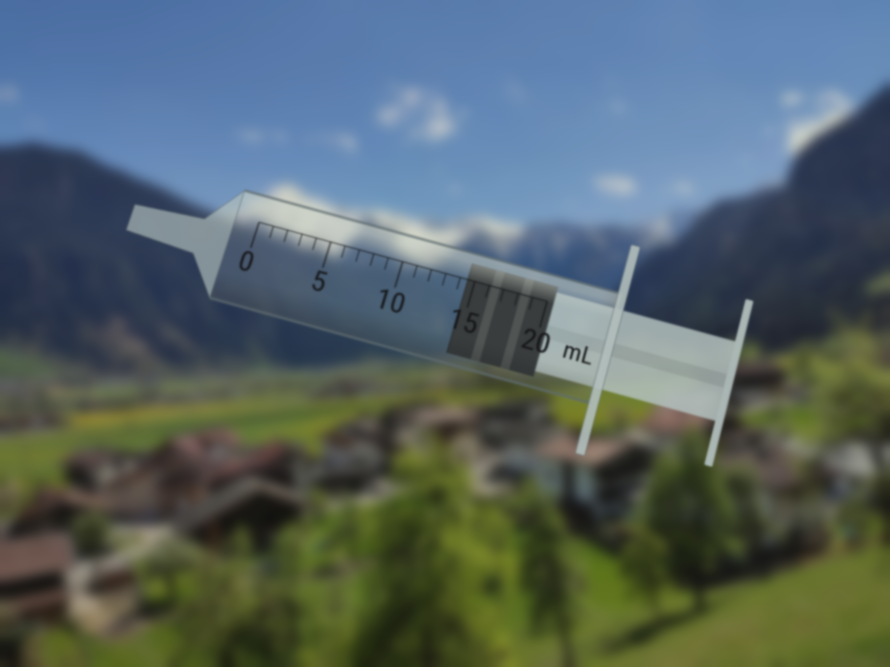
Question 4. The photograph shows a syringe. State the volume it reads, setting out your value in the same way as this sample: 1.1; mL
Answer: 14.5; mL
